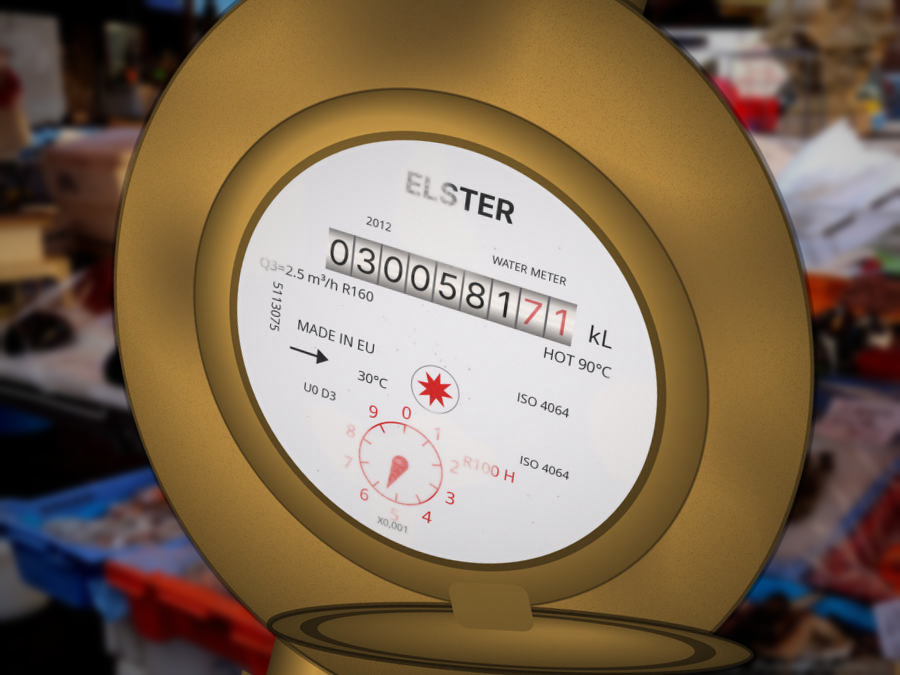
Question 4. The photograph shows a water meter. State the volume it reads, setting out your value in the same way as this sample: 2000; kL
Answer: 300581.715; kL
